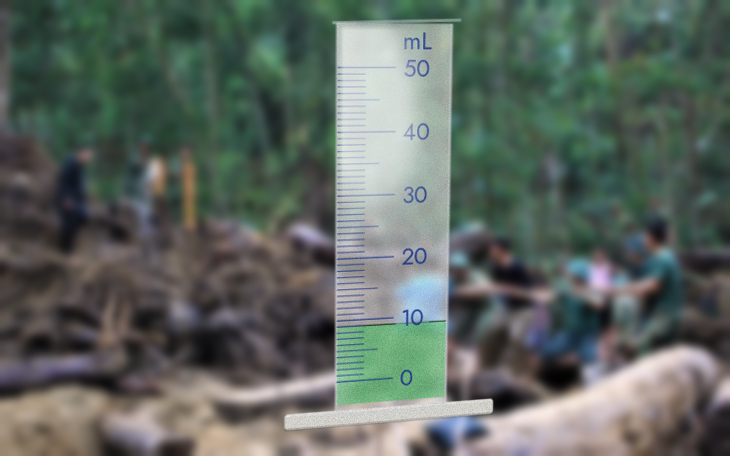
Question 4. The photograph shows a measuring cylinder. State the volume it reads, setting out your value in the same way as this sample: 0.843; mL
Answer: 9; mL
